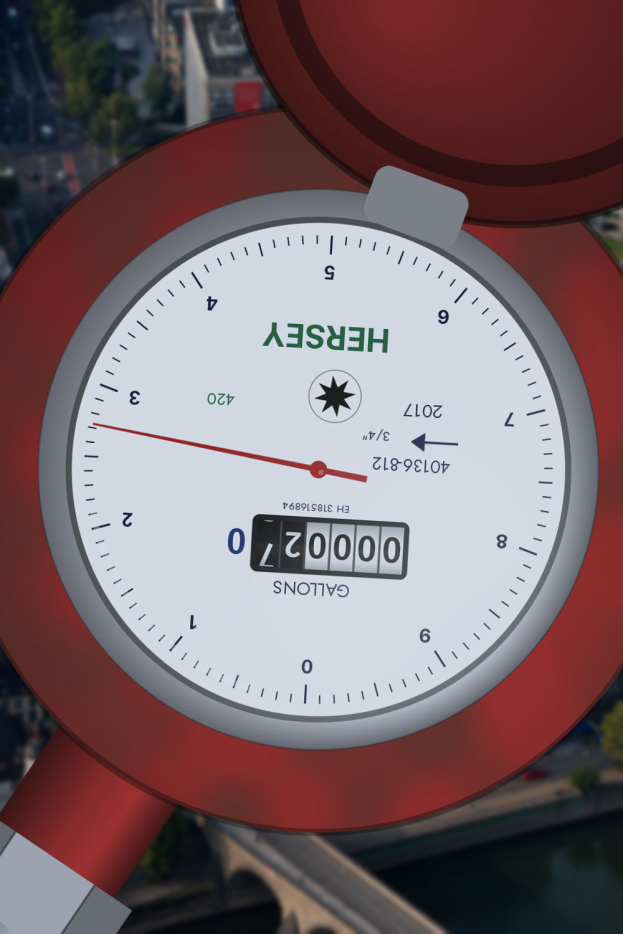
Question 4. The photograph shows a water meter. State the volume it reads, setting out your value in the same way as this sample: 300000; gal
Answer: 272.7; gal
